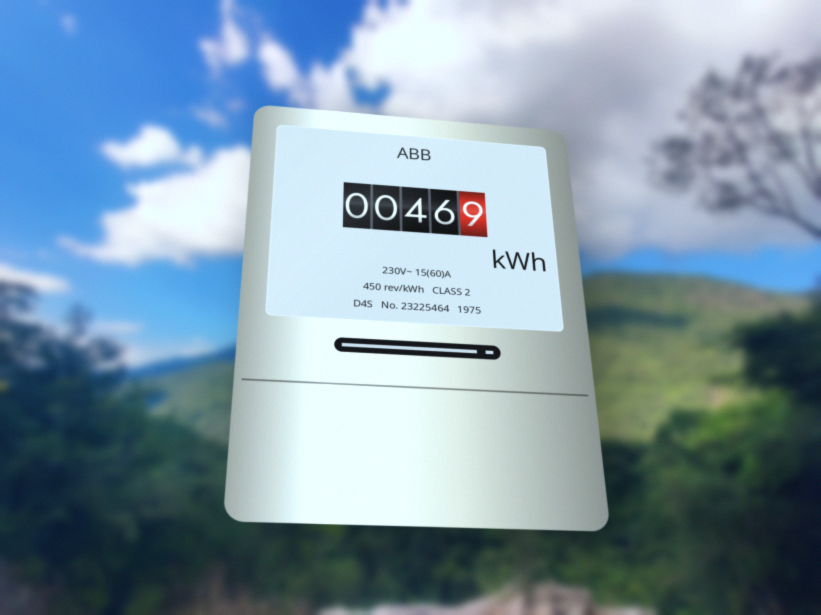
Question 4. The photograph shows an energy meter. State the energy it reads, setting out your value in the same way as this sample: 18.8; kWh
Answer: 46.9; kWh
